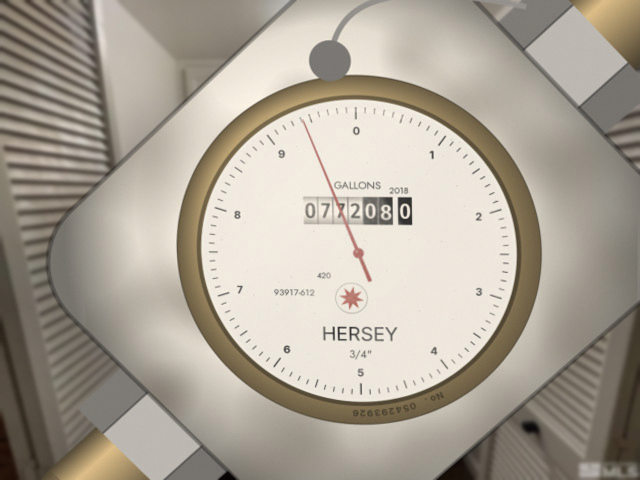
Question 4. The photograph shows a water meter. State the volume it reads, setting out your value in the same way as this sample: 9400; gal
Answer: 772079.4; gal
